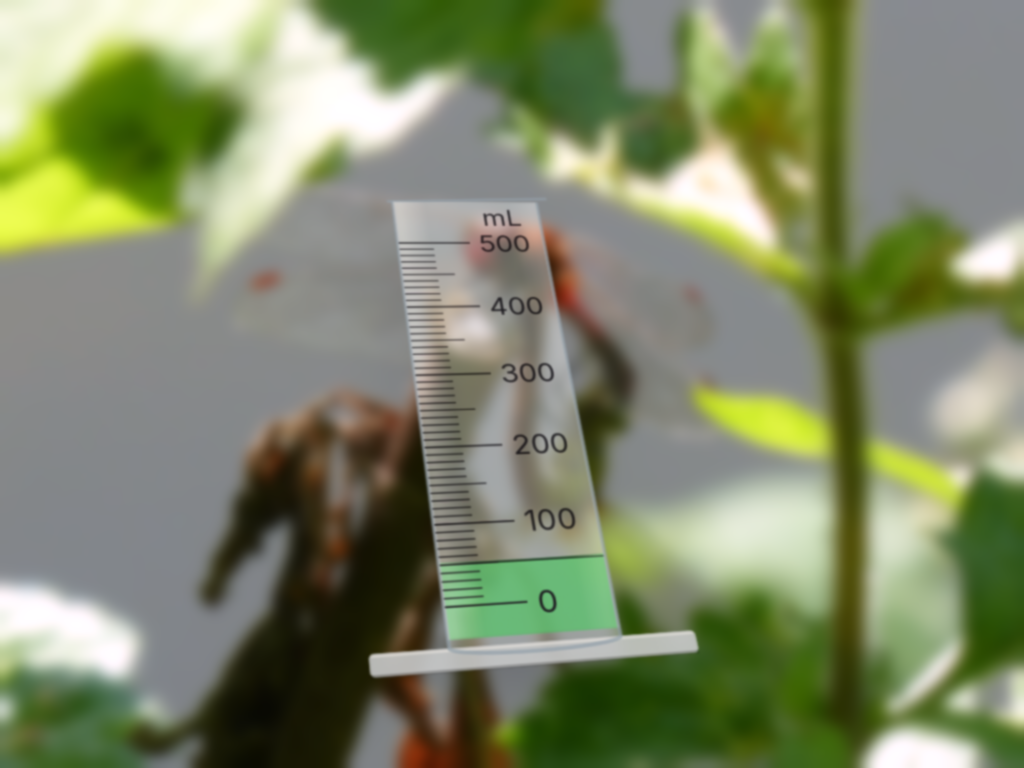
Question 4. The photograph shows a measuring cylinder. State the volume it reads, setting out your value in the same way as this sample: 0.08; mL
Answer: 50; mL
